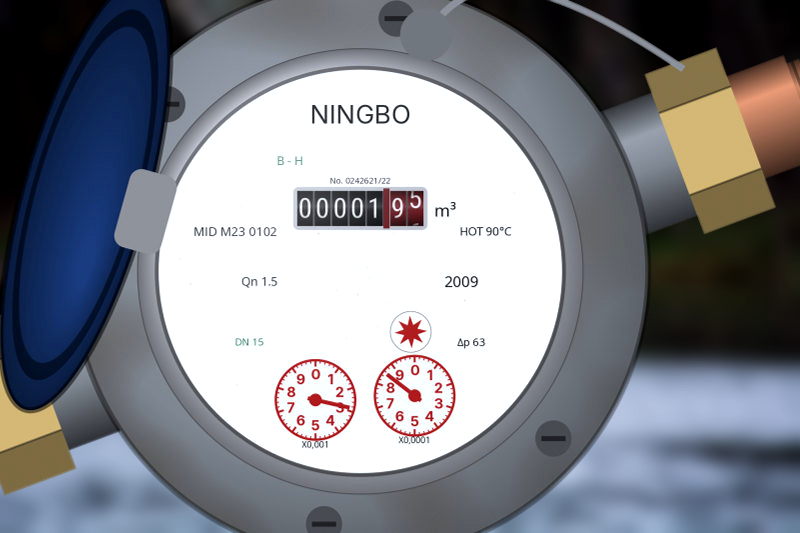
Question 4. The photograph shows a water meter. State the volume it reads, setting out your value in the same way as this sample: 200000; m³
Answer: 1.9528; m³
